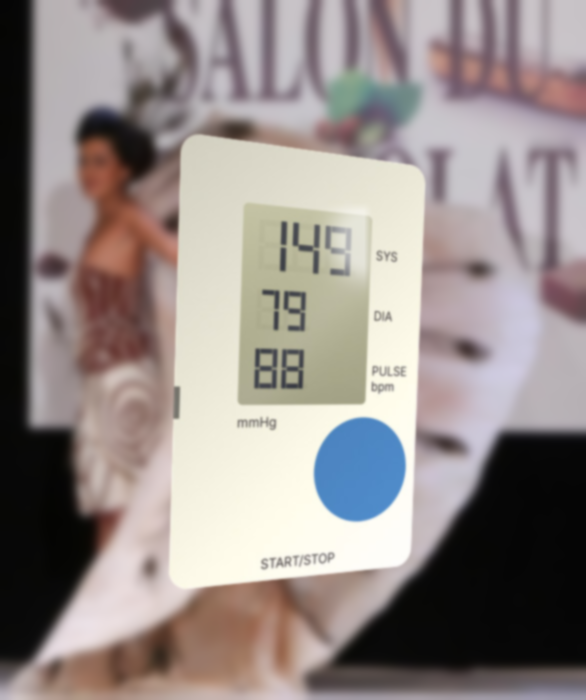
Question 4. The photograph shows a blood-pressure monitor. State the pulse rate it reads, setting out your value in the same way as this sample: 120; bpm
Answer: 88; bpm
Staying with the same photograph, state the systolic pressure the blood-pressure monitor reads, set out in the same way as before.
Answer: 149; mmHg
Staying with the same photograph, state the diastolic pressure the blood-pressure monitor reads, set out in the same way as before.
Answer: 79; mmHg
